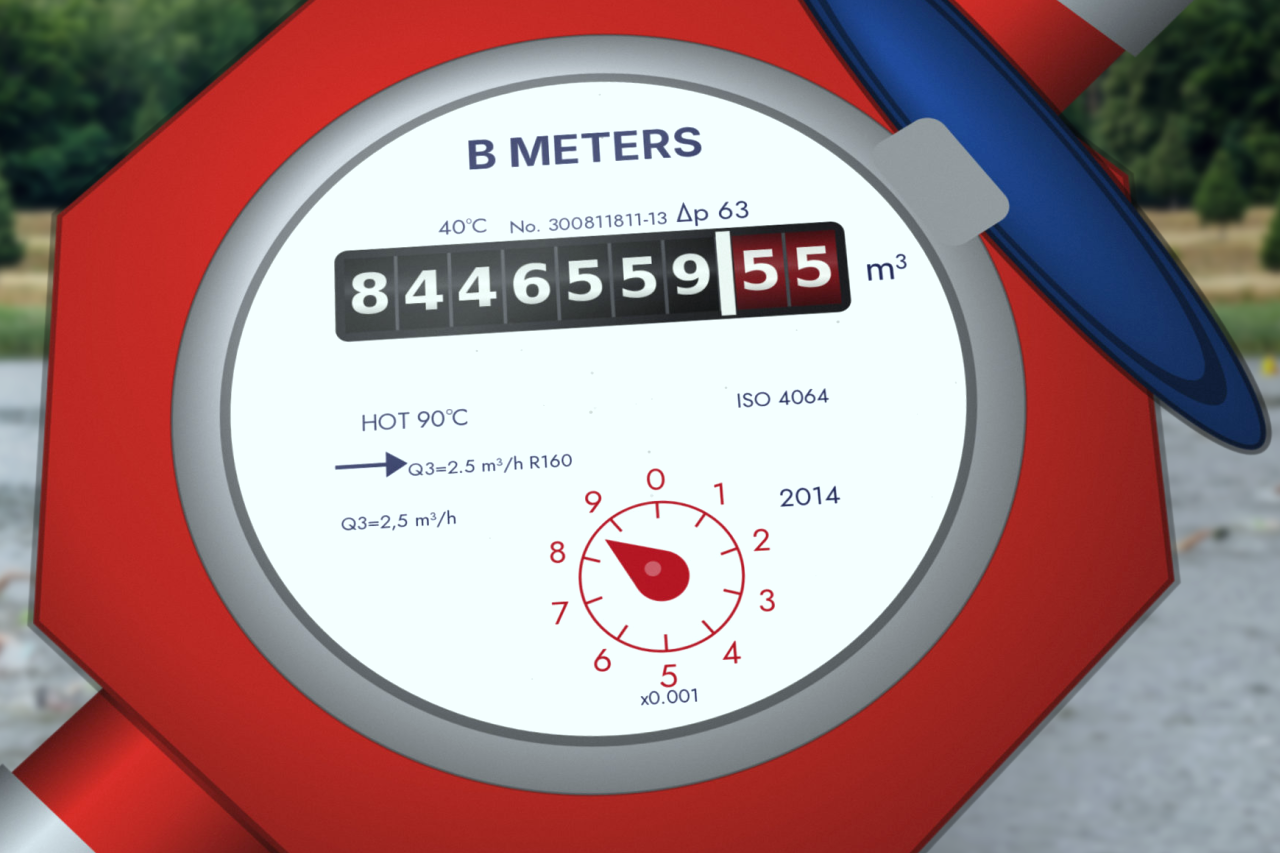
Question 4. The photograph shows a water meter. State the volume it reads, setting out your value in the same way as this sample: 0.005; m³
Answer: 8446559.558; m³
